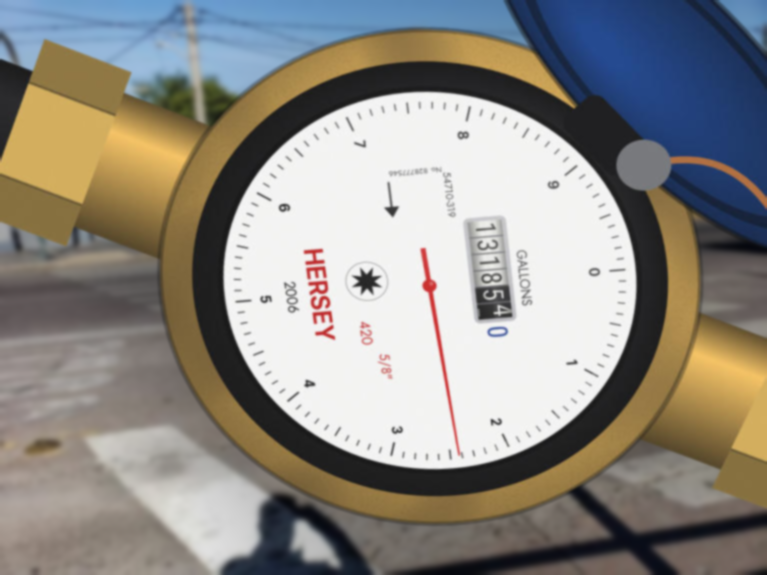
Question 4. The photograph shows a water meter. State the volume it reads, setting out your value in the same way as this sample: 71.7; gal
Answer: 1318542.4; gal
